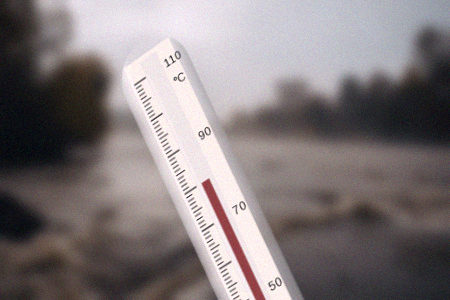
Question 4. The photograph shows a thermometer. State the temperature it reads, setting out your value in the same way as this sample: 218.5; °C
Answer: 80; °C
